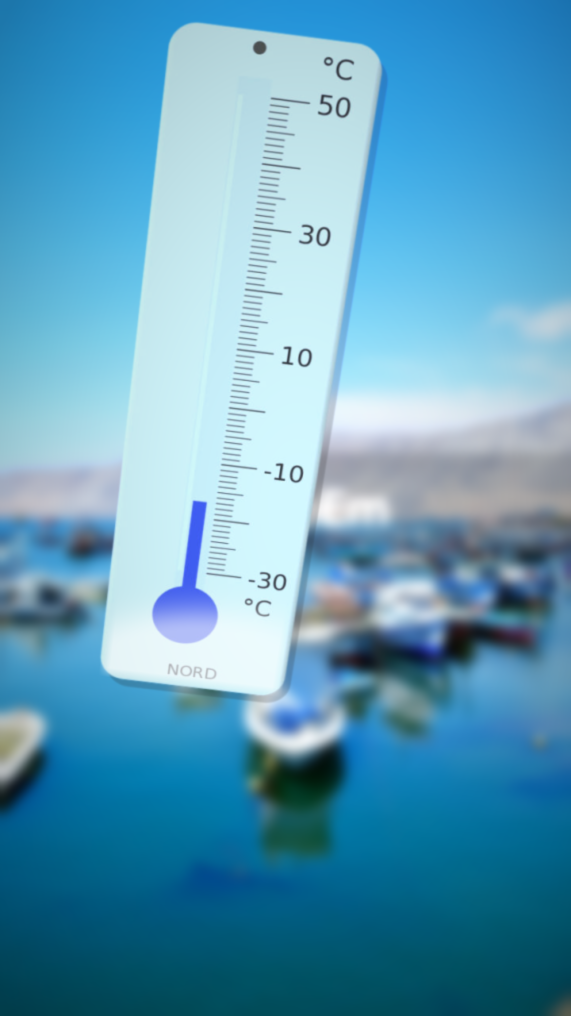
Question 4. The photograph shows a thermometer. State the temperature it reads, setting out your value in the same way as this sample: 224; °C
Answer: -17; °C
